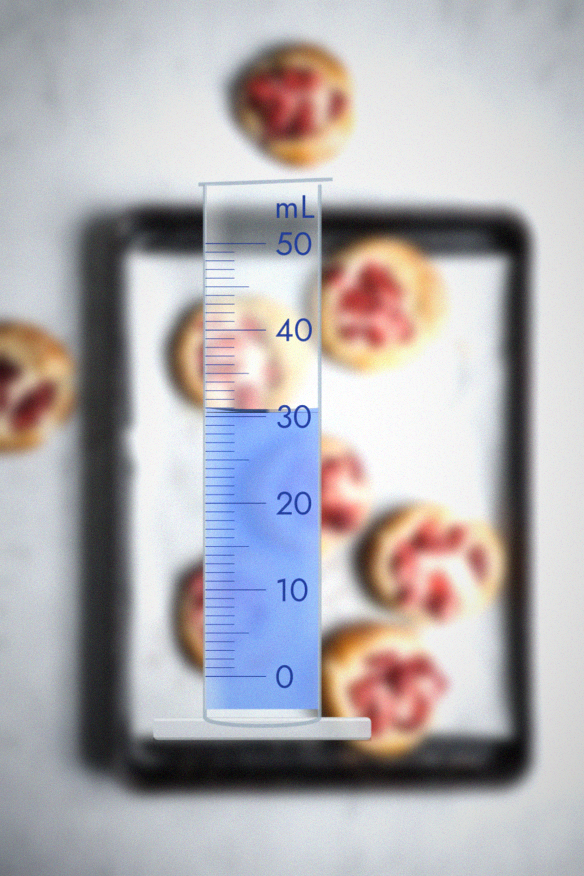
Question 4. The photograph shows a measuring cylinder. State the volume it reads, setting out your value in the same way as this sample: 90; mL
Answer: 30.5; mL
